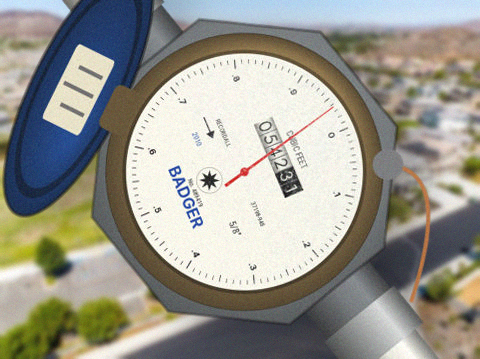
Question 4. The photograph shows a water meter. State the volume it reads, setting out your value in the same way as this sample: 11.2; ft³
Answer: 54230.96; ft³
